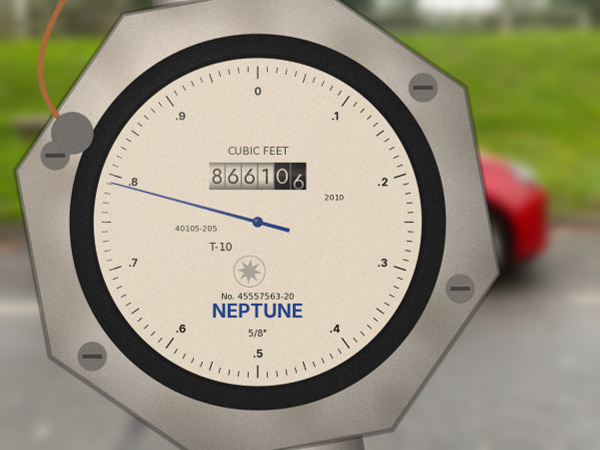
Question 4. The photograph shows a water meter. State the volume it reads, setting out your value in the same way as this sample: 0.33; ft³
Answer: 866105.79; ft³
